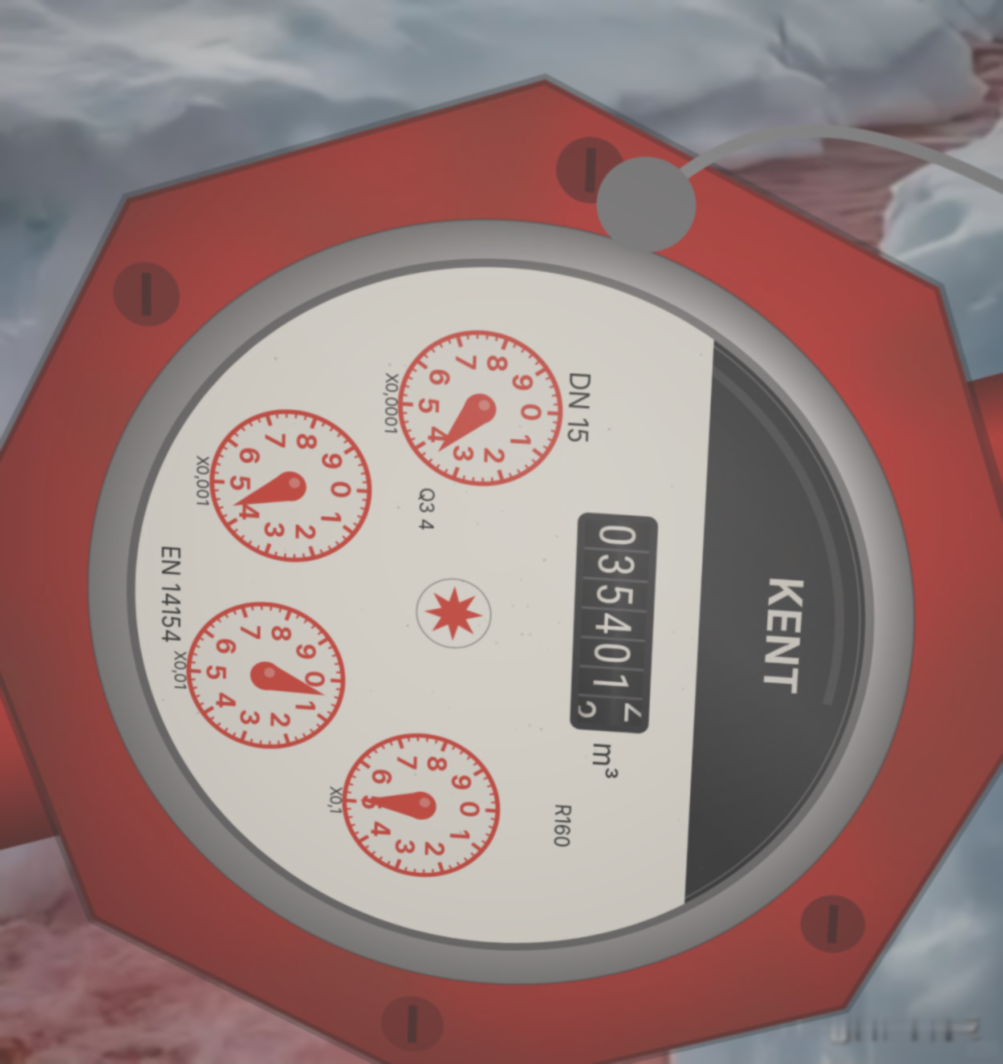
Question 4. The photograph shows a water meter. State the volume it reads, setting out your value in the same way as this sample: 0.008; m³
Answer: 354012.5043; m³
